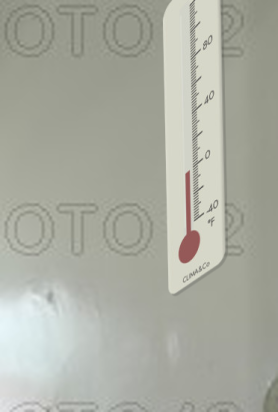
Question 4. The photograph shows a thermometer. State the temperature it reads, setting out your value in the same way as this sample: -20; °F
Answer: 0; °F
